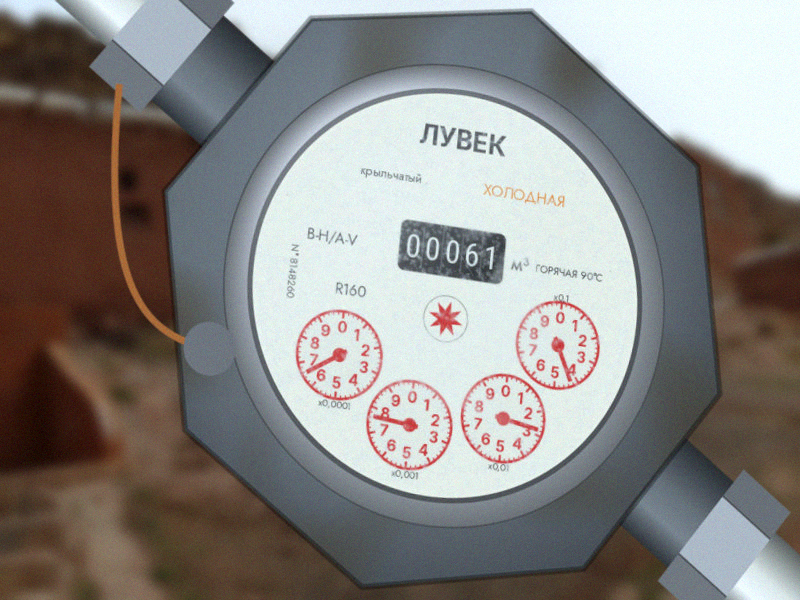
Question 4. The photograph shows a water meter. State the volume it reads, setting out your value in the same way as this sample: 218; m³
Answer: 61.4276; m³
